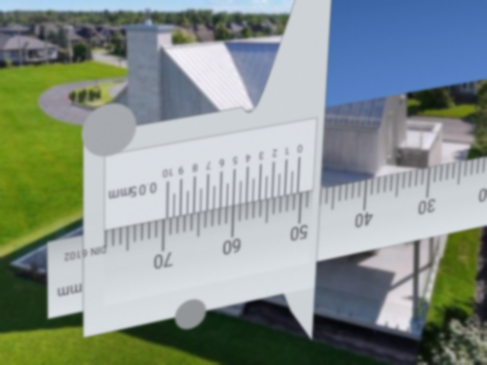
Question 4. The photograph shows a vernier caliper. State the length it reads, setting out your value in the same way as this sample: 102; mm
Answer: 50.5; mm
